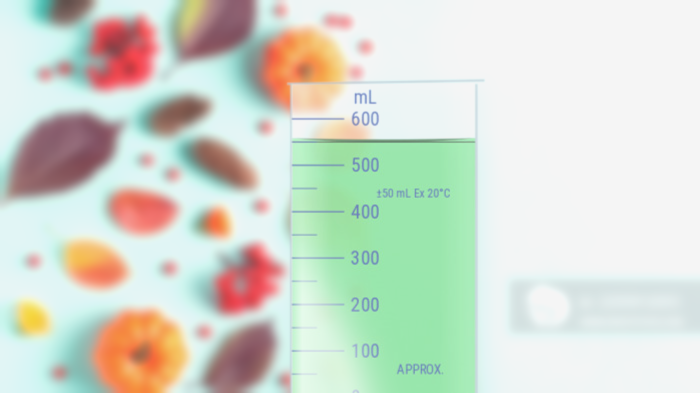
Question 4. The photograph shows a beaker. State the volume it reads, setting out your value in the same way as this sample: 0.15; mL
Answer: 550; mL
